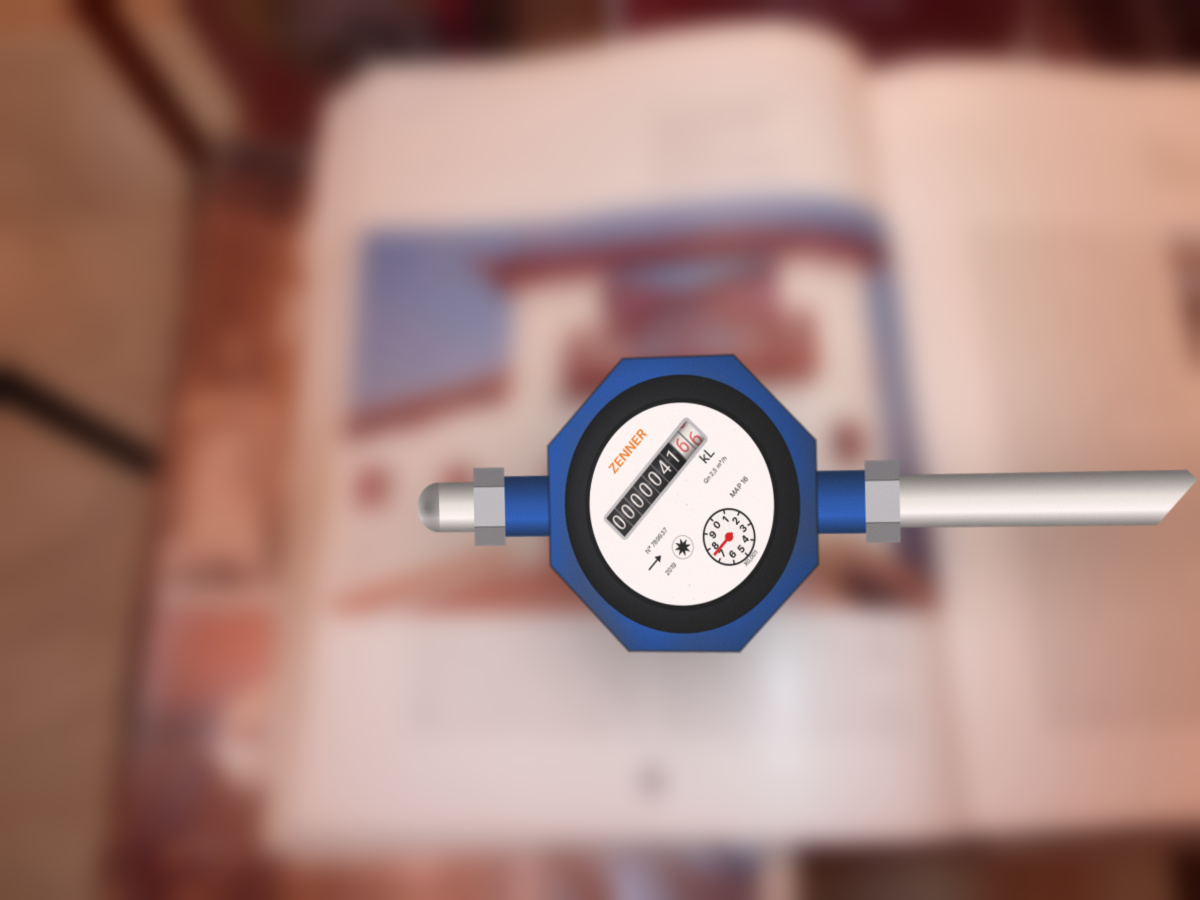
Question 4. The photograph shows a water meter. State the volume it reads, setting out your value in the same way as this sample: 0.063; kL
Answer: 41.657; kL
